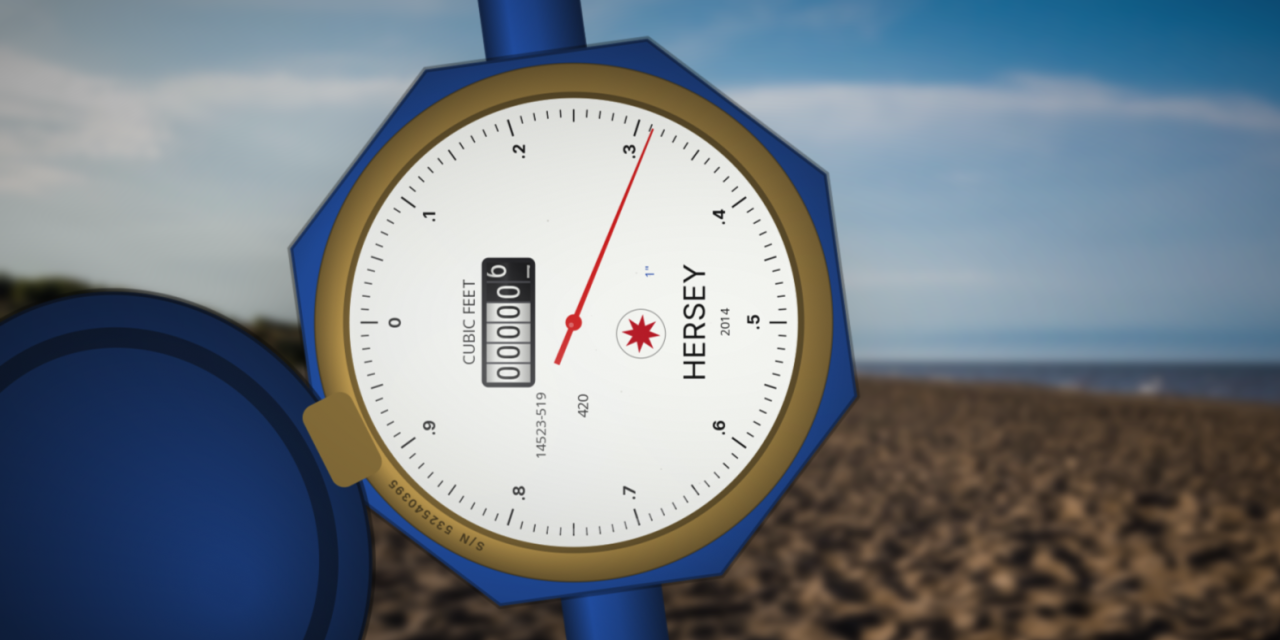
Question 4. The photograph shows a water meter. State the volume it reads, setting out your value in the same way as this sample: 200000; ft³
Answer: 6.31; ft³
